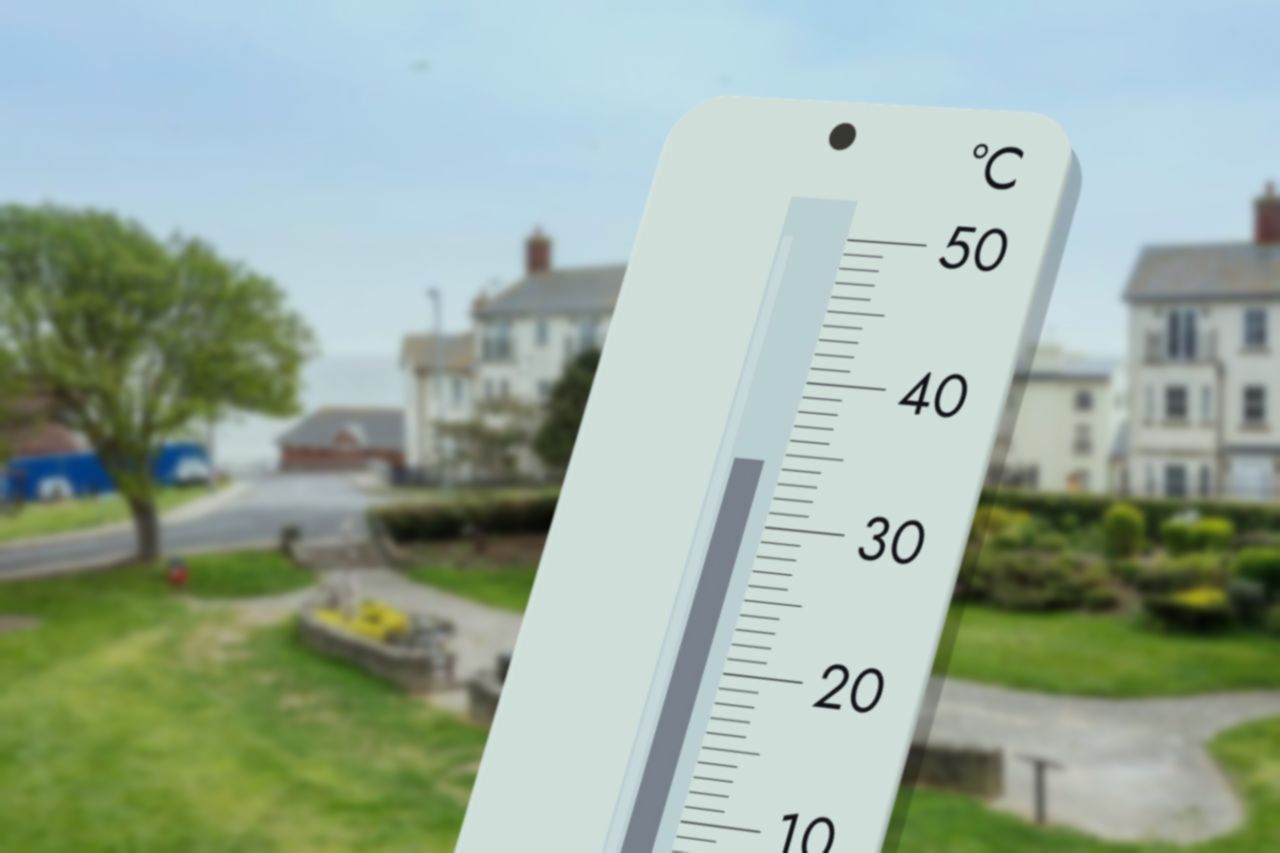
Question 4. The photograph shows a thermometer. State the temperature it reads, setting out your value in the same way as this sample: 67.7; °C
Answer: 34.5; °C
